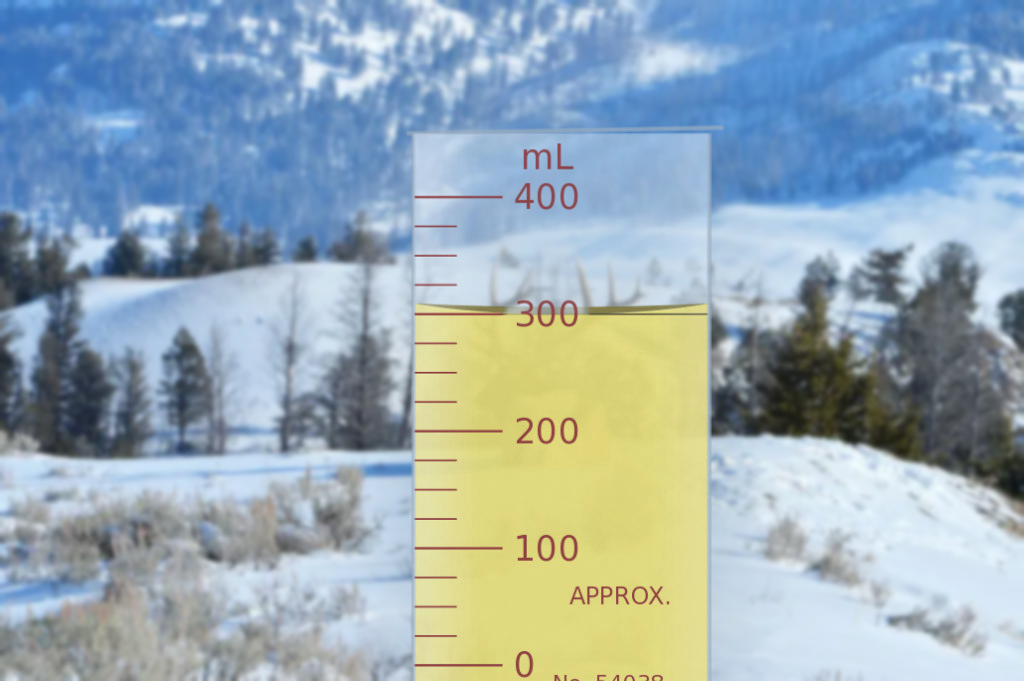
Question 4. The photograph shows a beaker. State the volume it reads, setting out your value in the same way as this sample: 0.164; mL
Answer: 300; mL
